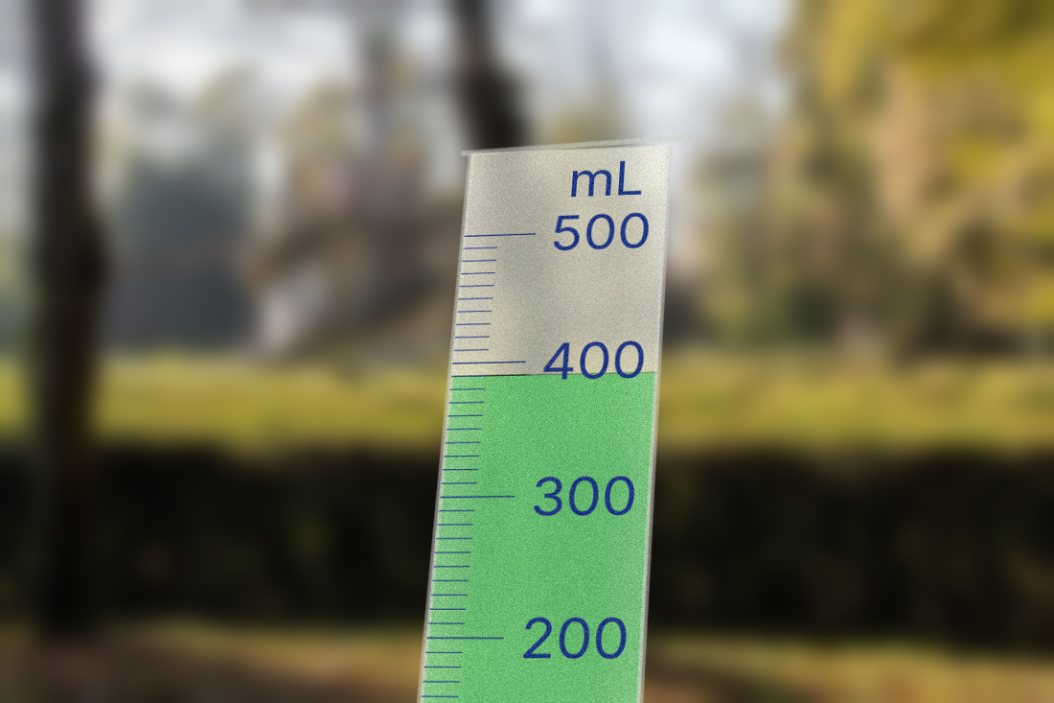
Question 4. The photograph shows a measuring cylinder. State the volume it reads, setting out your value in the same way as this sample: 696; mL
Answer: 390; mL
